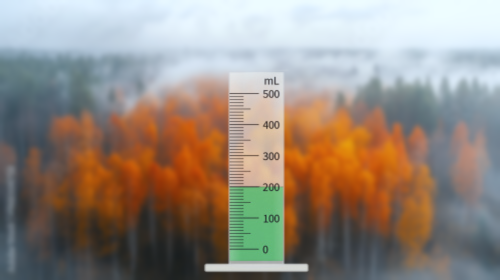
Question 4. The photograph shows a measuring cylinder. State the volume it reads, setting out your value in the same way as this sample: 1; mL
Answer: 200; mL
